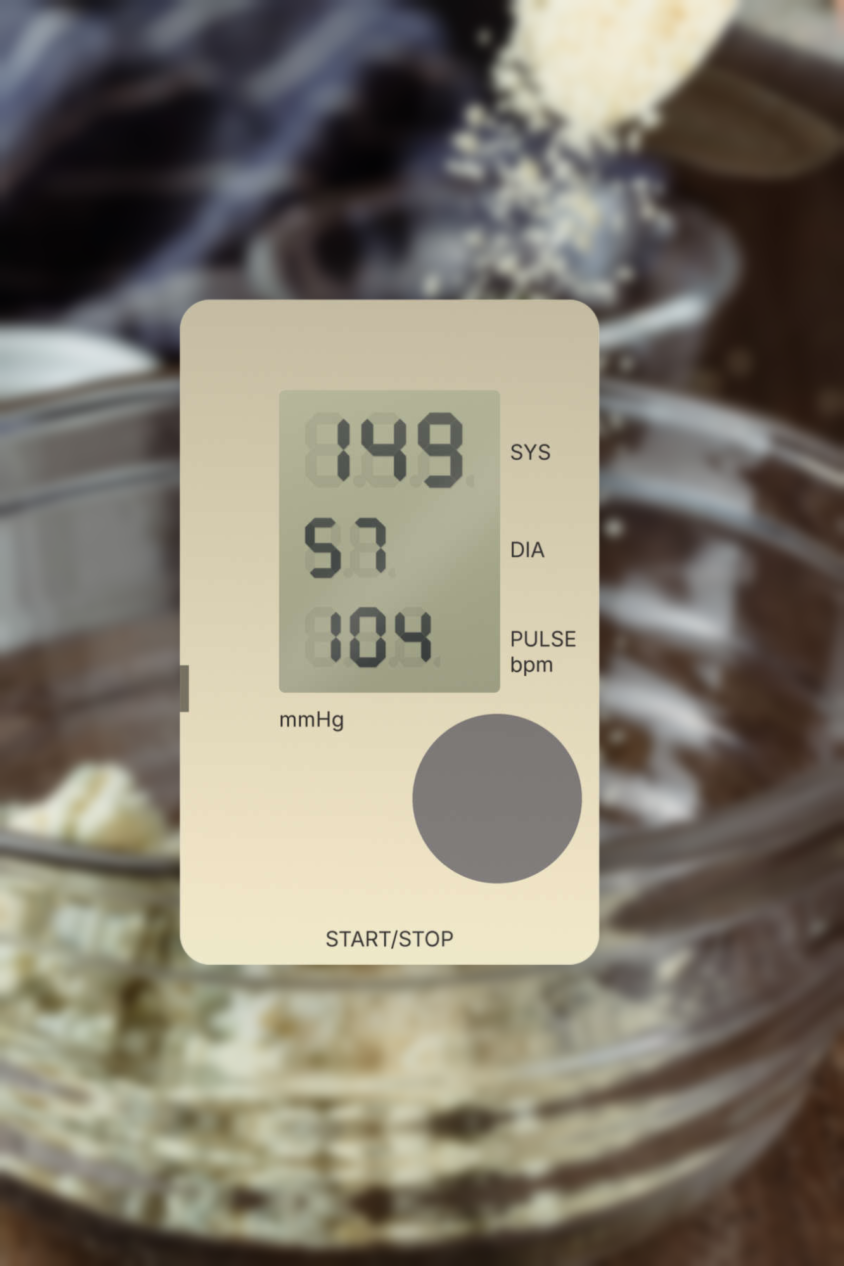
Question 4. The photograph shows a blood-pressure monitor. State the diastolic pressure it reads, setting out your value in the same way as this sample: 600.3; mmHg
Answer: 57; mmHg
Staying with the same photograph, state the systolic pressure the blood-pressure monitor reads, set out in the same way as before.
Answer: 149; mmHg
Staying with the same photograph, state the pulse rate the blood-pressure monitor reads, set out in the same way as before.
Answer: 104; bpm
